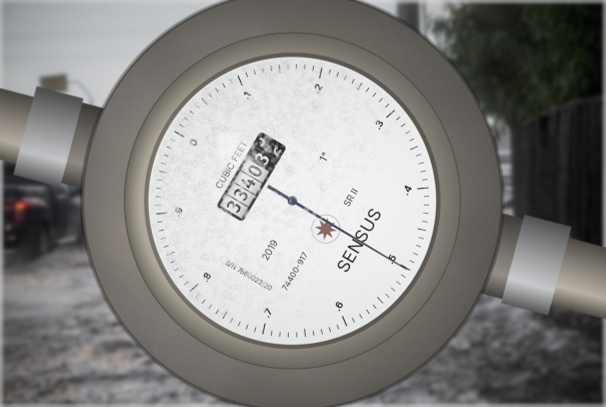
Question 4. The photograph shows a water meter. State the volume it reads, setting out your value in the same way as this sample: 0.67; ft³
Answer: 334035.50; ft³
